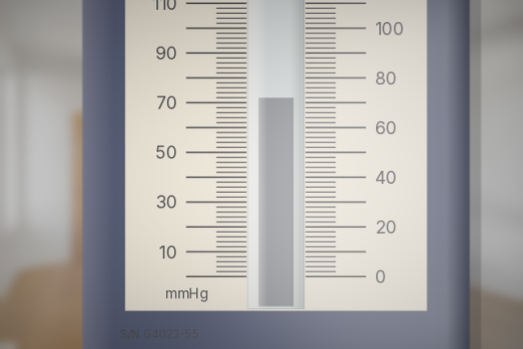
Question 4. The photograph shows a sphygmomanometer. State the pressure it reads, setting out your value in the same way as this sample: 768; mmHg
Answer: 72; mmHg
